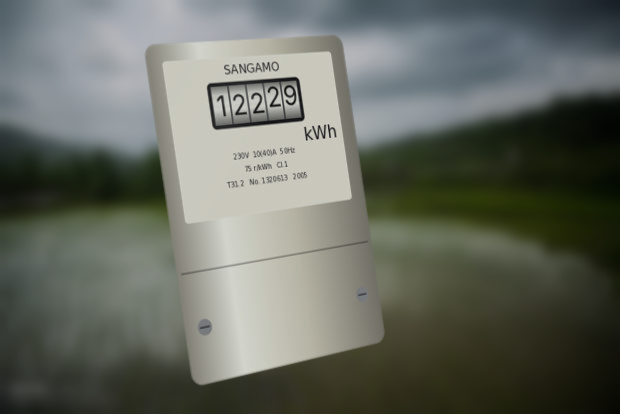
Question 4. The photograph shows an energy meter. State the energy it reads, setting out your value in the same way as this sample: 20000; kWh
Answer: 12229; kWh
